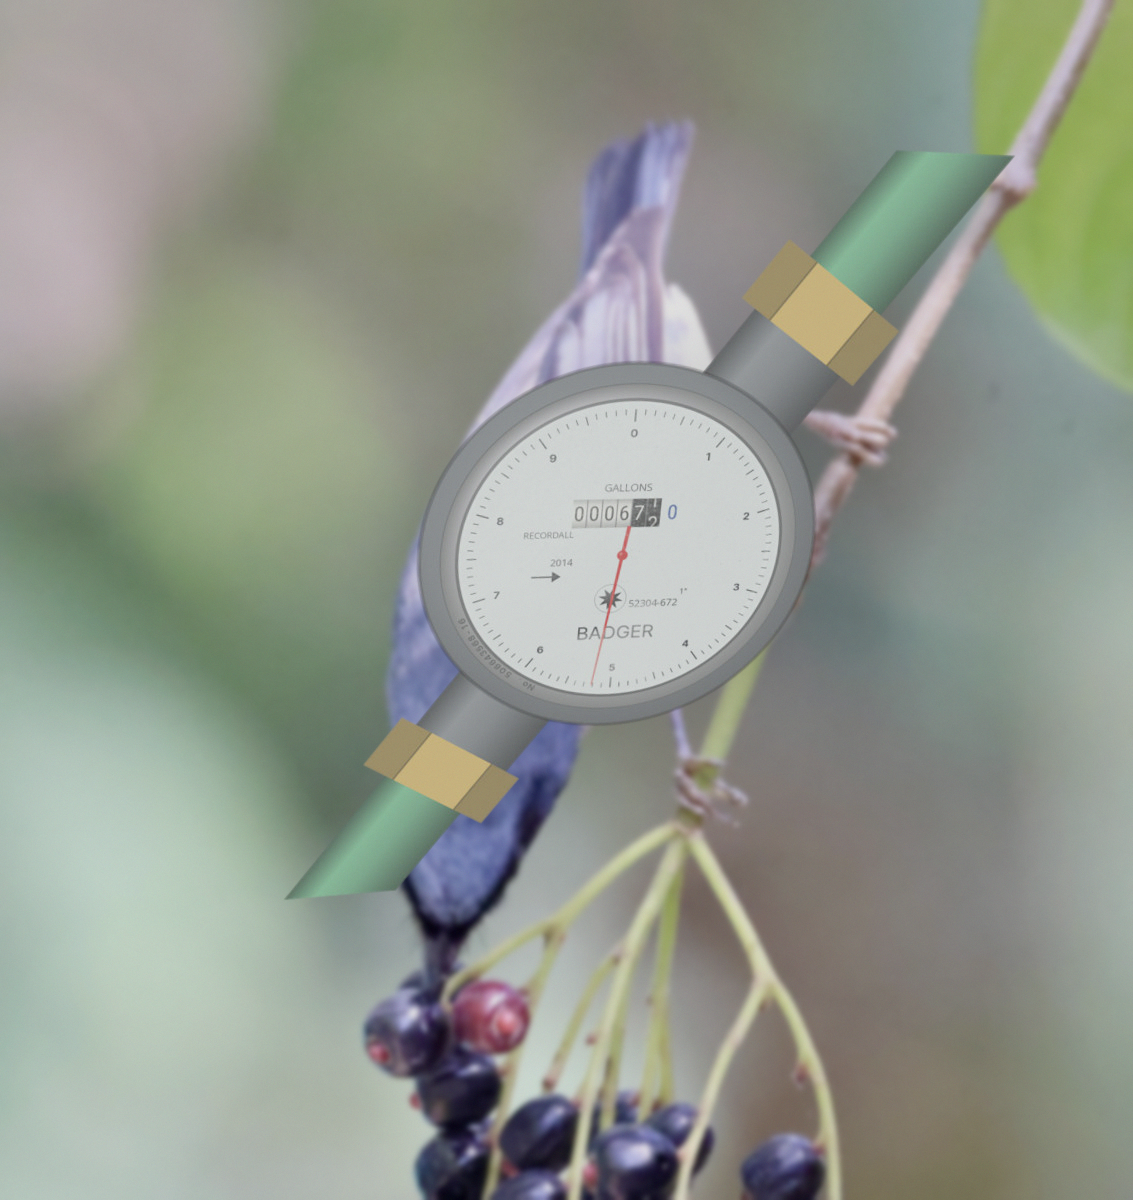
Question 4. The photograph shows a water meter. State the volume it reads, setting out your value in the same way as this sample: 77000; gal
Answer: 6715.2; gal
